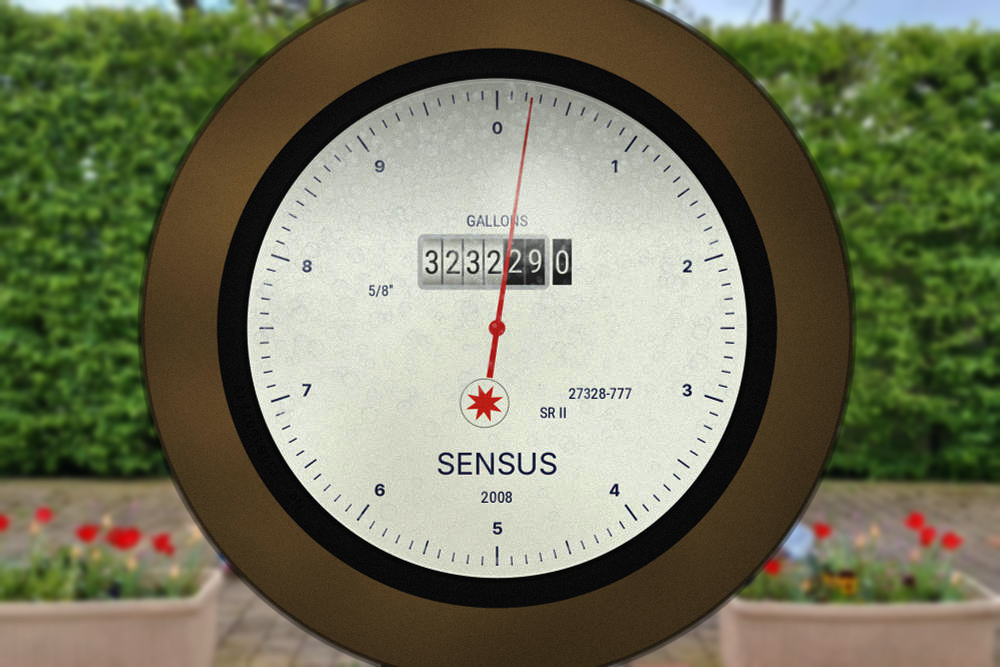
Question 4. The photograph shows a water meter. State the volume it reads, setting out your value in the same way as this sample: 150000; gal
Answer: 3232290.2; gal
